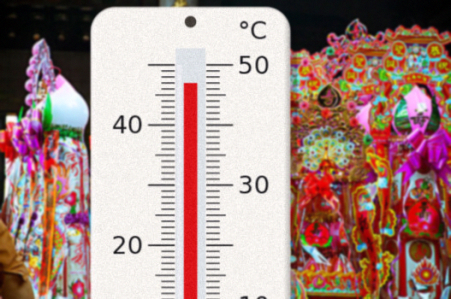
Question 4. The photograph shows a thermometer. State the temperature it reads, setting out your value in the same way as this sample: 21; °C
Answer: 47; °C
